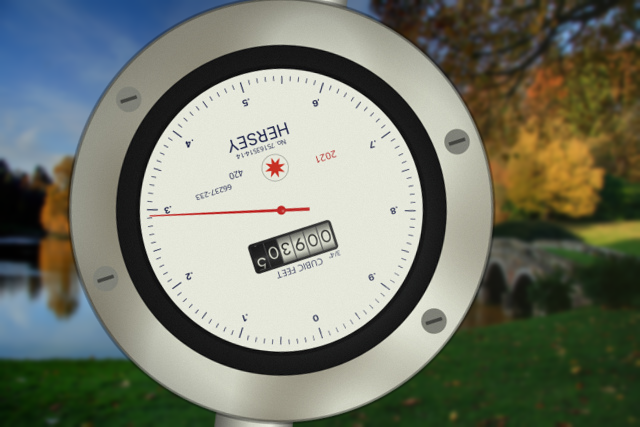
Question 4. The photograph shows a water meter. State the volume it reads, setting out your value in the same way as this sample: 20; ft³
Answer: 9305.29; ft³
